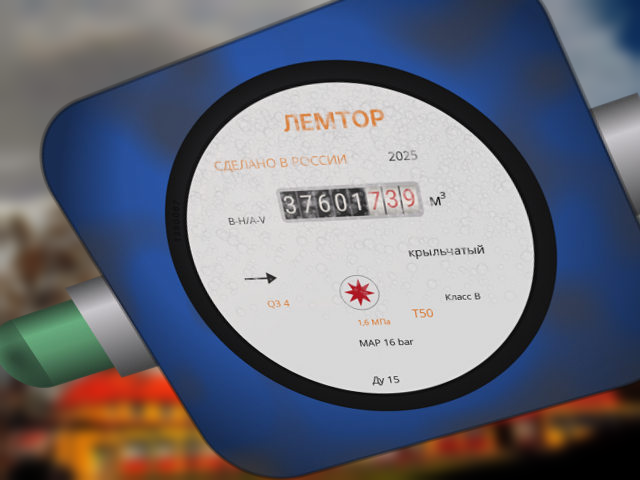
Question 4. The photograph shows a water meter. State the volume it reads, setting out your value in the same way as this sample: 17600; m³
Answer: 37601.739; m³
